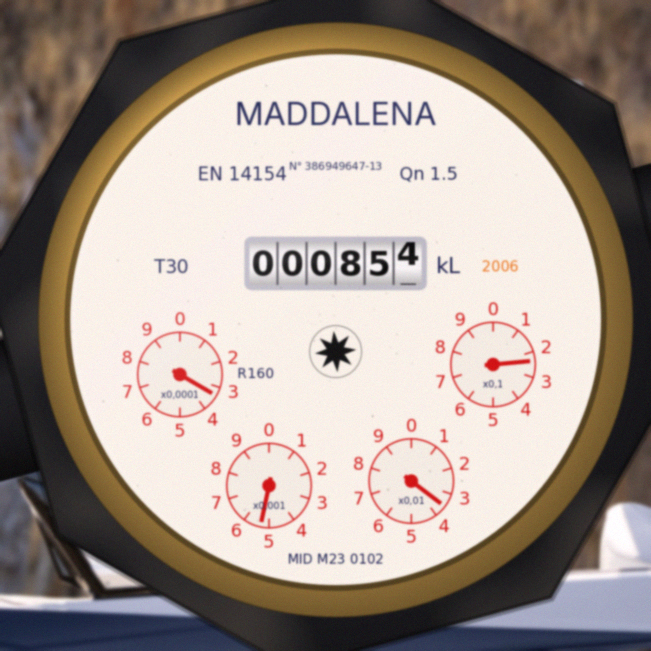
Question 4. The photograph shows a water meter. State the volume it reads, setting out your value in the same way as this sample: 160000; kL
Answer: 854.2353; kL
